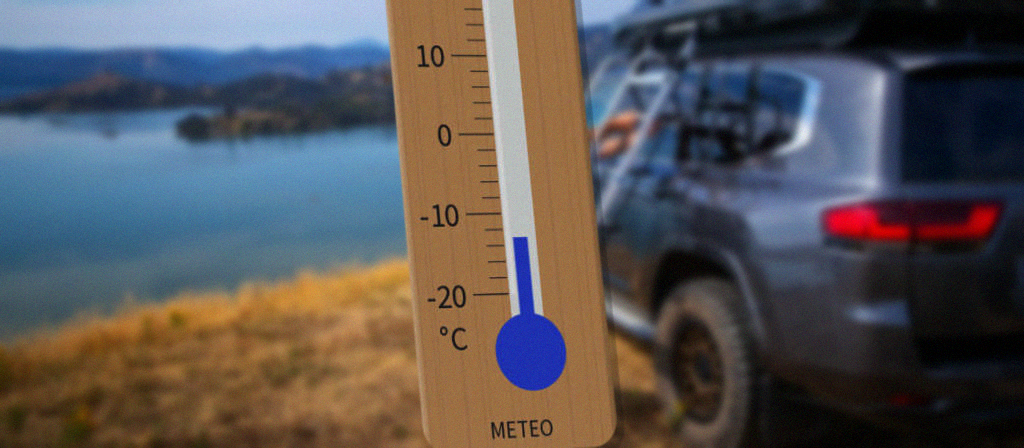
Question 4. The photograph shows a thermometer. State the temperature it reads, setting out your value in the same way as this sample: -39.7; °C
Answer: -13; °C
